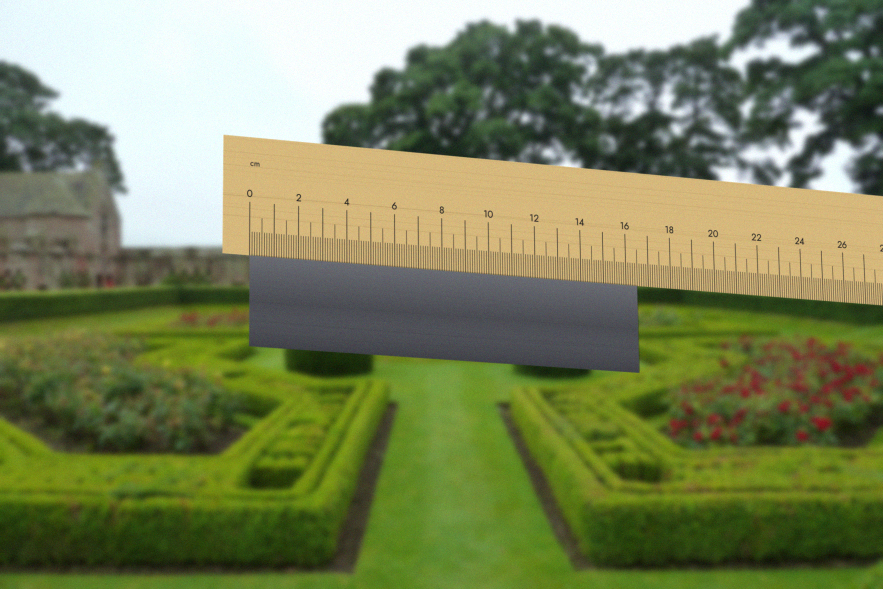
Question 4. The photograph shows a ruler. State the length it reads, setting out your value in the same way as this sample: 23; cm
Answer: 16.5; cm
